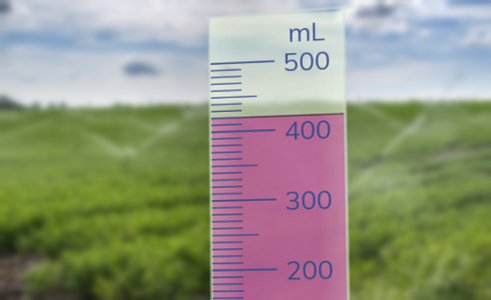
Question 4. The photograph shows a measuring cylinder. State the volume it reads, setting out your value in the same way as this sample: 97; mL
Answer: 420; mL
